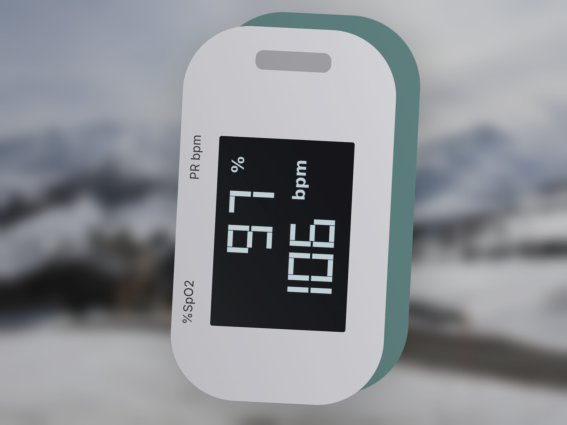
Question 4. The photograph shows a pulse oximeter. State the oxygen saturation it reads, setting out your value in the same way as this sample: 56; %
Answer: 97; %
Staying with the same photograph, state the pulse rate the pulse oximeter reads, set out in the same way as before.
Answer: 106; bpm
